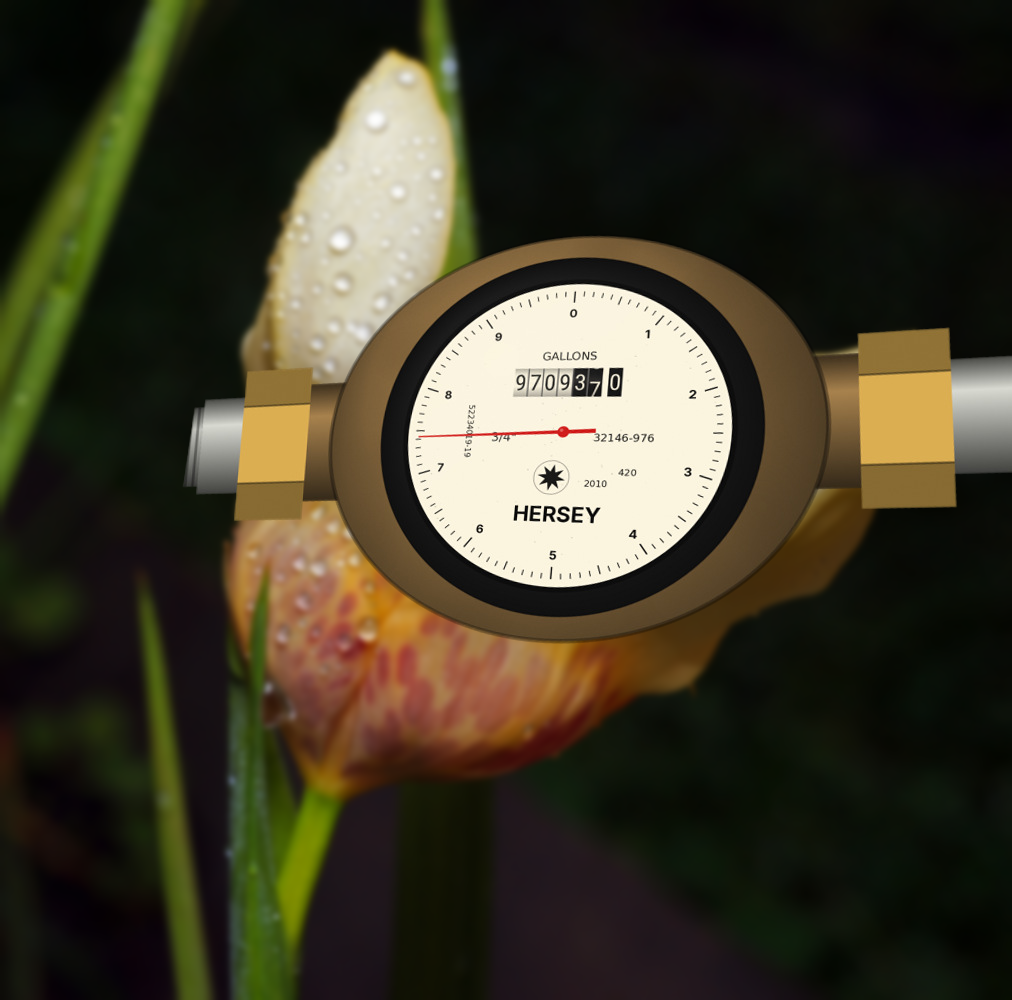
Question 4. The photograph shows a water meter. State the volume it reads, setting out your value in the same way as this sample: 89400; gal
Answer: 9709367.4; gal
